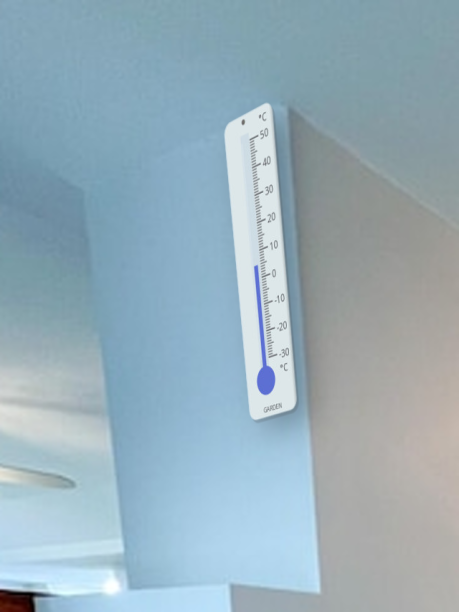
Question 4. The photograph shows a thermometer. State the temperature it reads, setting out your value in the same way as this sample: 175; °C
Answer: 5; °C
